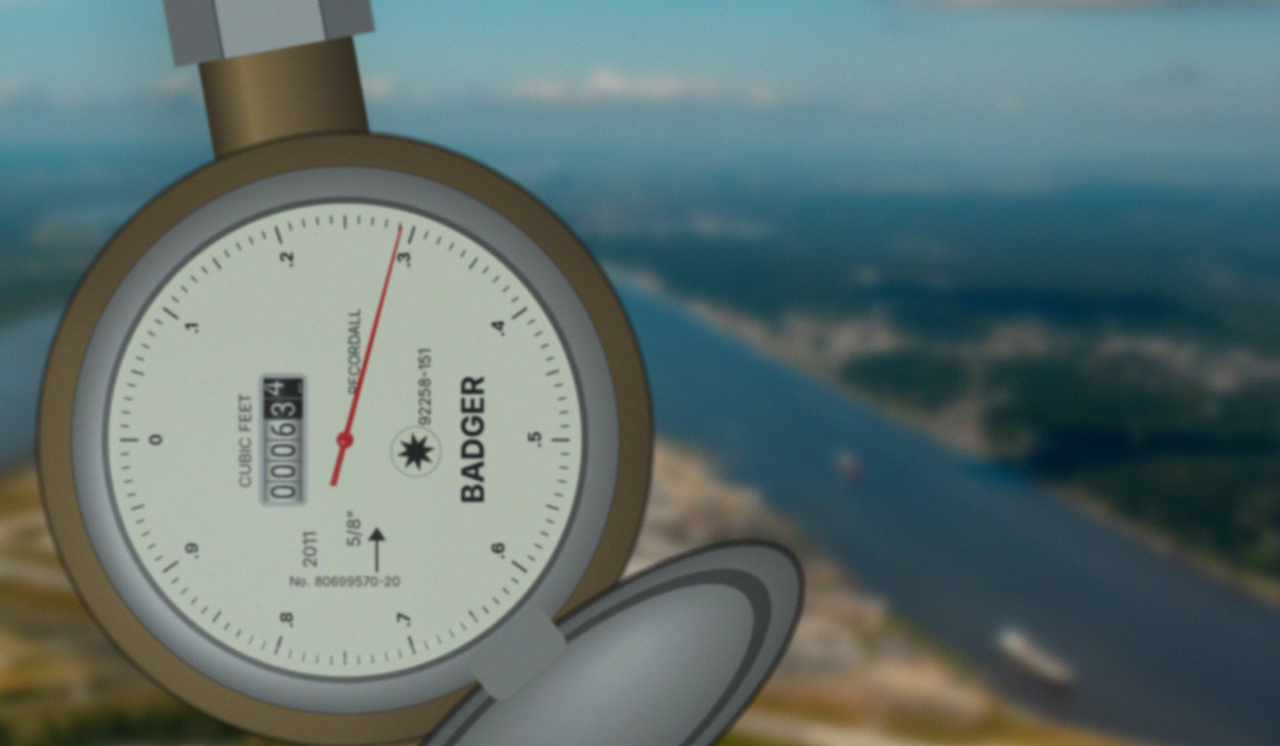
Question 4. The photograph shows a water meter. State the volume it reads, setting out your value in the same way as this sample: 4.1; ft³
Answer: 634.29; ft³
